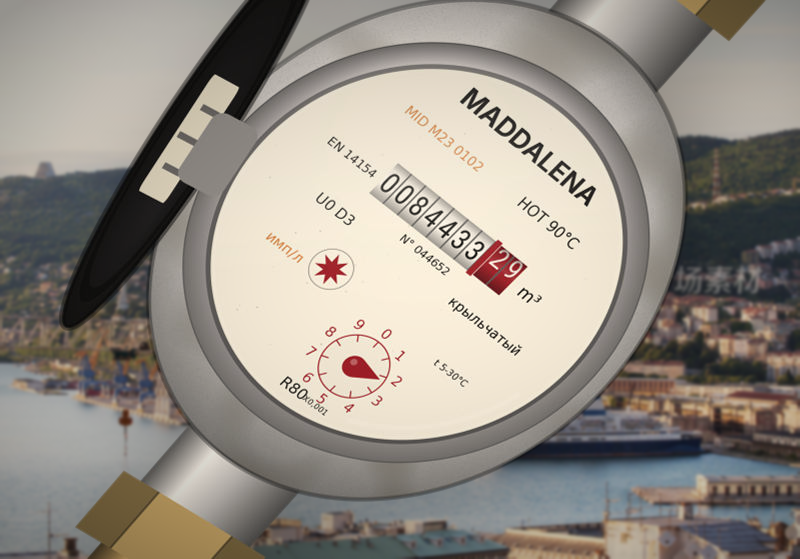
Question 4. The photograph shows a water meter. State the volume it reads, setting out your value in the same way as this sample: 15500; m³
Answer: 84433.292; m³
